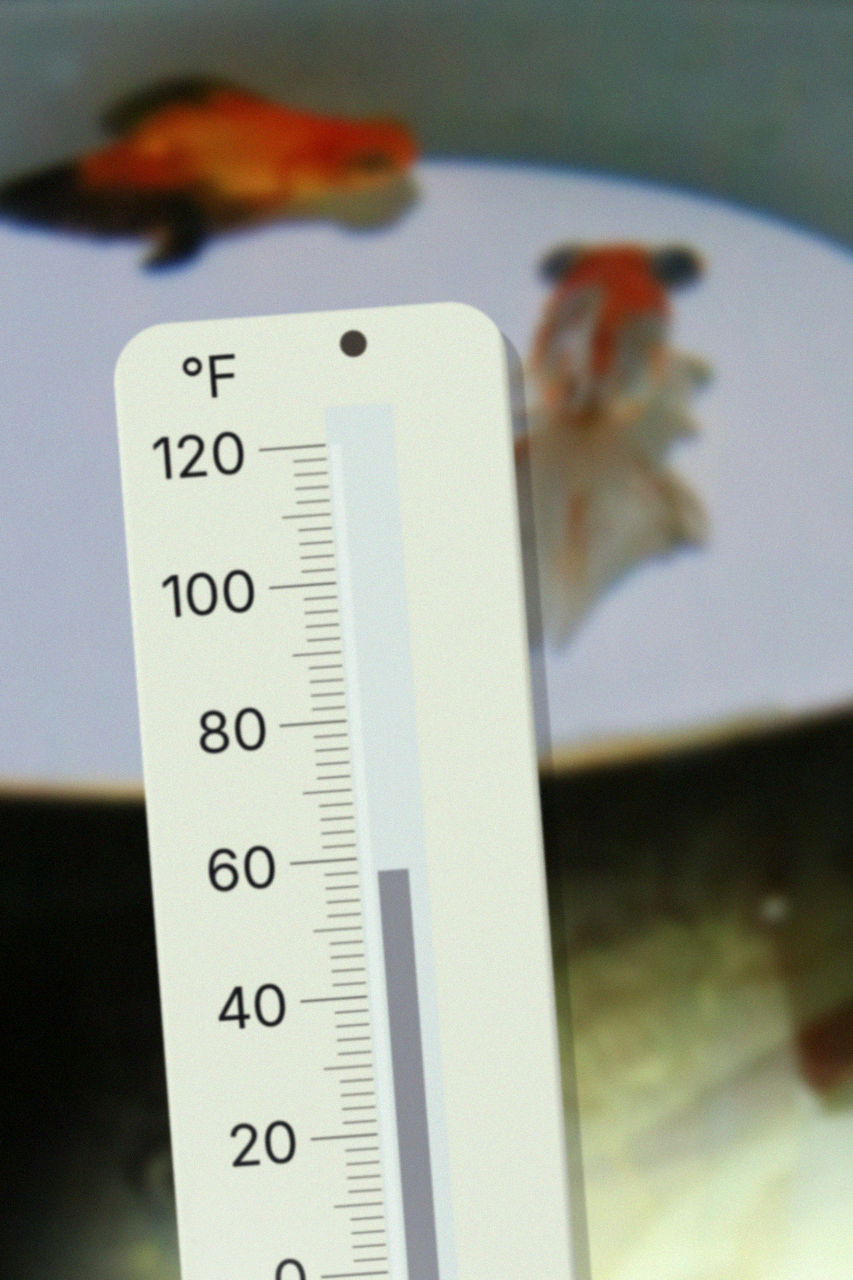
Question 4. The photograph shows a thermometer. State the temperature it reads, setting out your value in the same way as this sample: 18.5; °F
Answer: 58; °F
